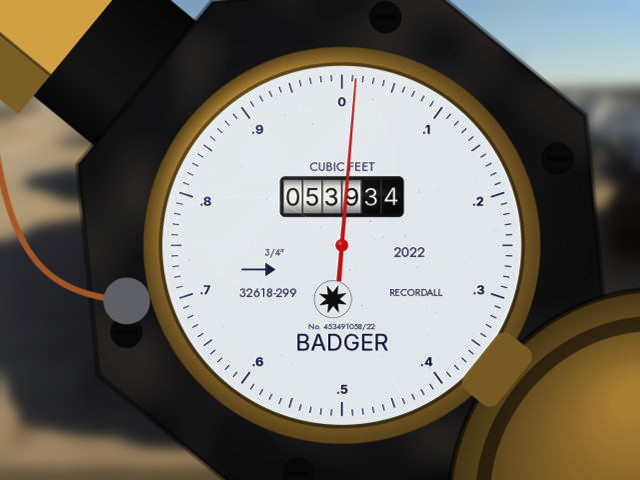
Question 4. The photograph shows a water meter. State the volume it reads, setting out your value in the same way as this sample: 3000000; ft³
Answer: 53934.01; ft³
